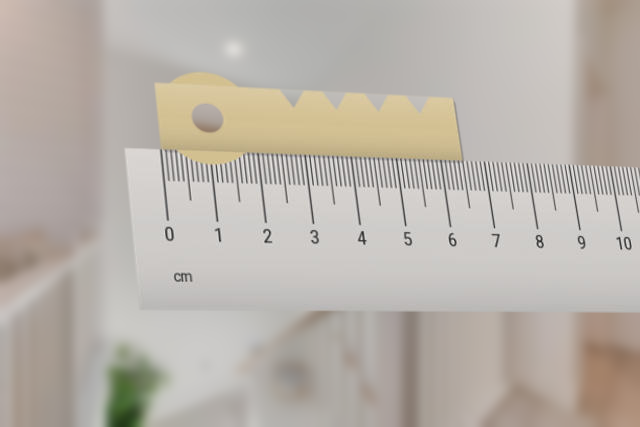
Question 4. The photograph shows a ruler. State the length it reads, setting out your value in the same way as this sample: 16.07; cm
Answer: 6.5; cm
